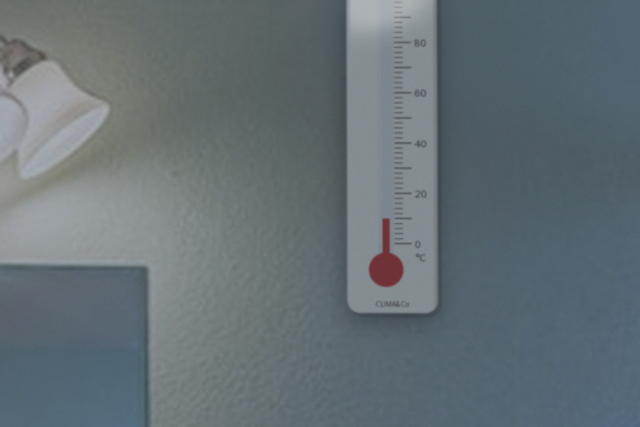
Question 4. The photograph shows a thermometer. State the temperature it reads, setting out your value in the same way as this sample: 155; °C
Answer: 10; °C
